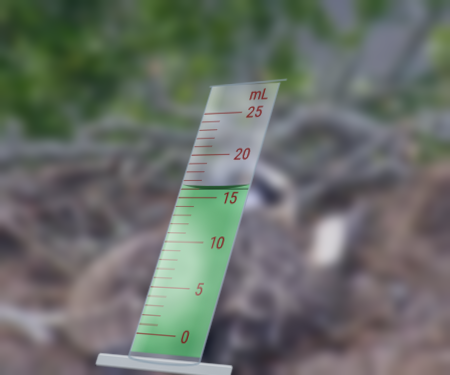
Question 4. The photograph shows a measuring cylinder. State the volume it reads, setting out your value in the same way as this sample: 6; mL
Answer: 16; mL
